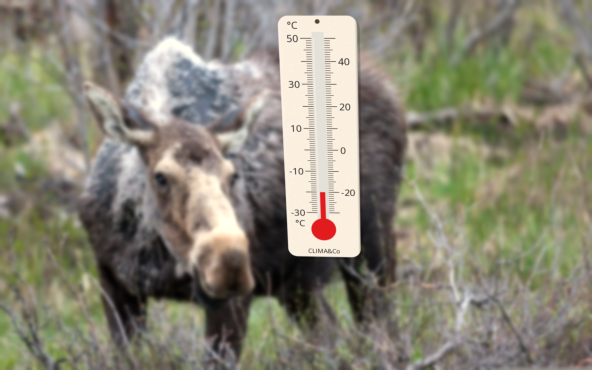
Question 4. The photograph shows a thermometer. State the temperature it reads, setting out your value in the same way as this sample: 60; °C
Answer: -20; °C
